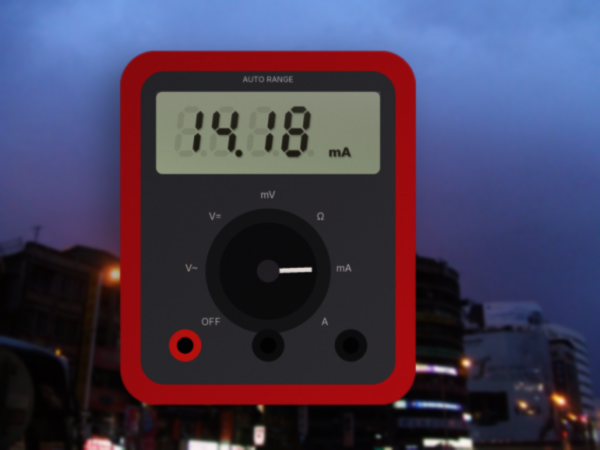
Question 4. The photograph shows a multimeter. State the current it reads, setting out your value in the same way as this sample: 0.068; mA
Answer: 14.18; mA
